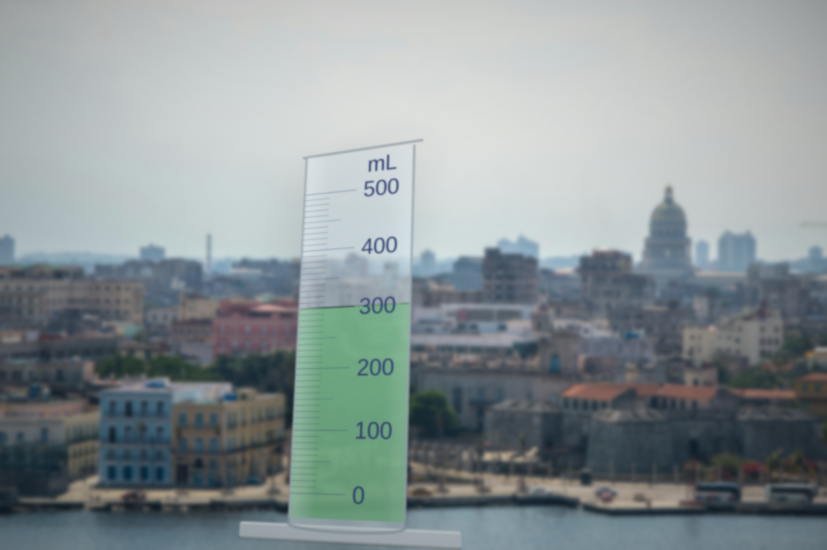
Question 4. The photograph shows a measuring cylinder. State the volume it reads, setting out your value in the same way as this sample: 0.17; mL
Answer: 300; mL
